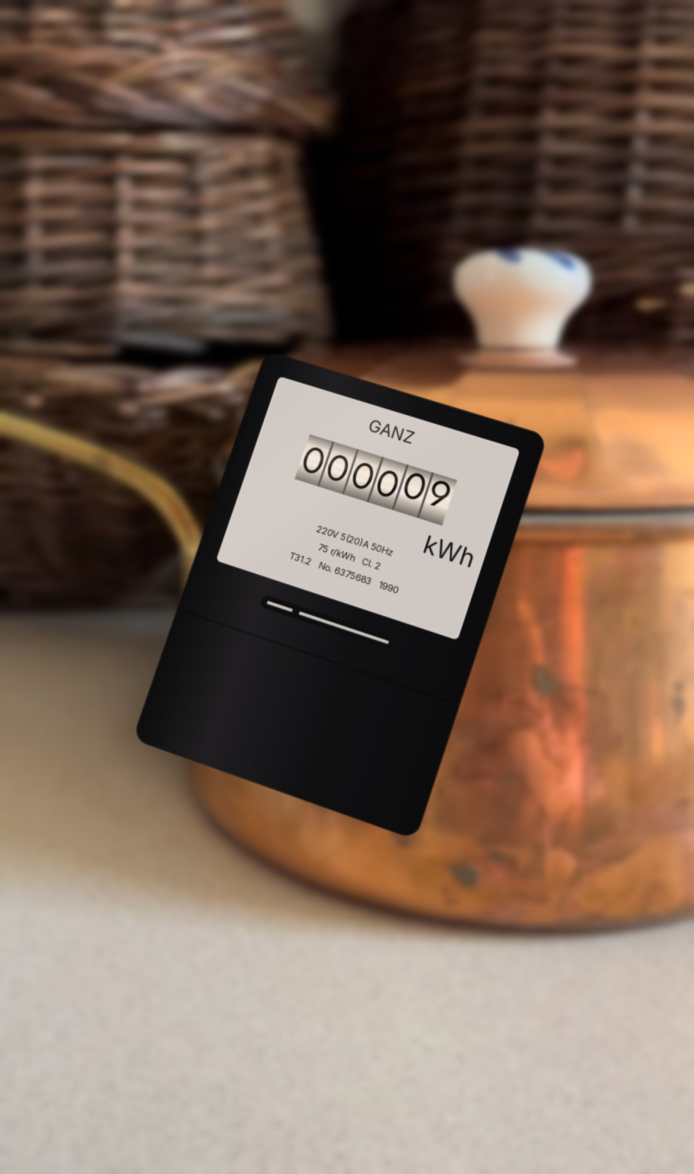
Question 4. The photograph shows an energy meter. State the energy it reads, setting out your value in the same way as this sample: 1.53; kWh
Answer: 9; kWh
